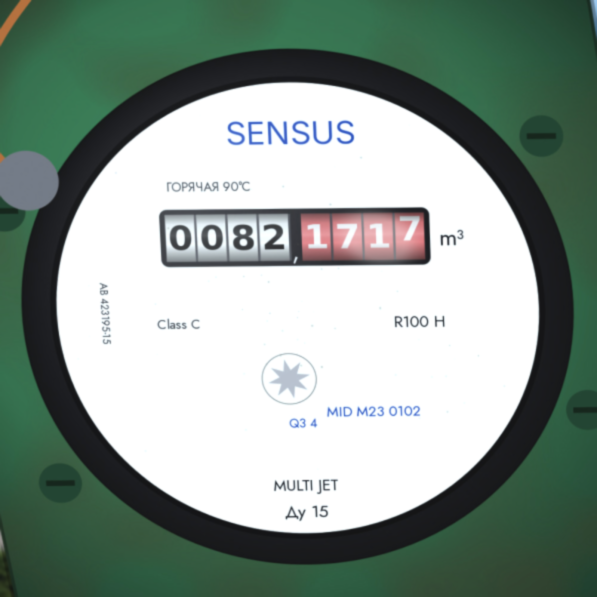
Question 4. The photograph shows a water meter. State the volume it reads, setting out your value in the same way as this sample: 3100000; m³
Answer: 82.1717; m³
